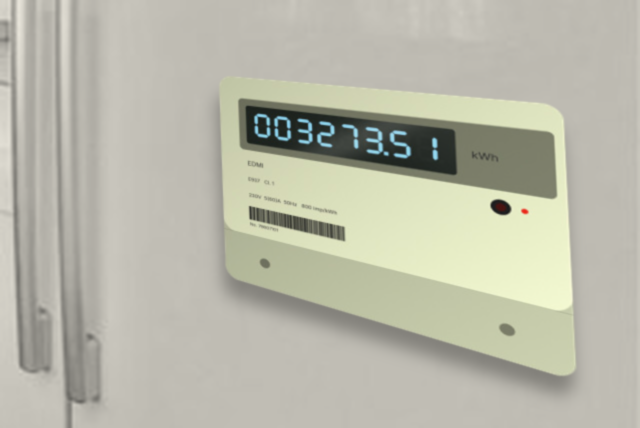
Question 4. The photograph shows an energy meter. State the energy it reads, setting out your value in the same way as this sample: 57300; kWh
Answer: 3273.51; kWh
